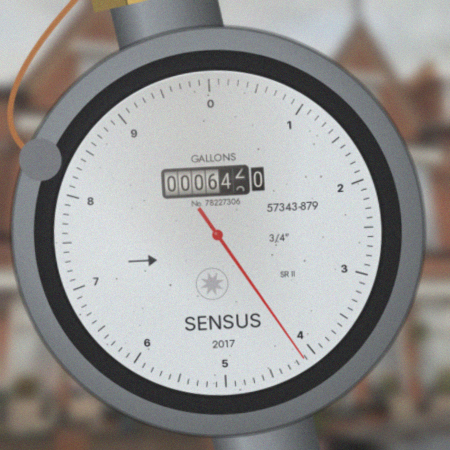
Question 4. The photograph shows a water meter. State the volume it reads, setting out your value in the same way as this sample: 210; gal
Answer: 6424.1; gal
